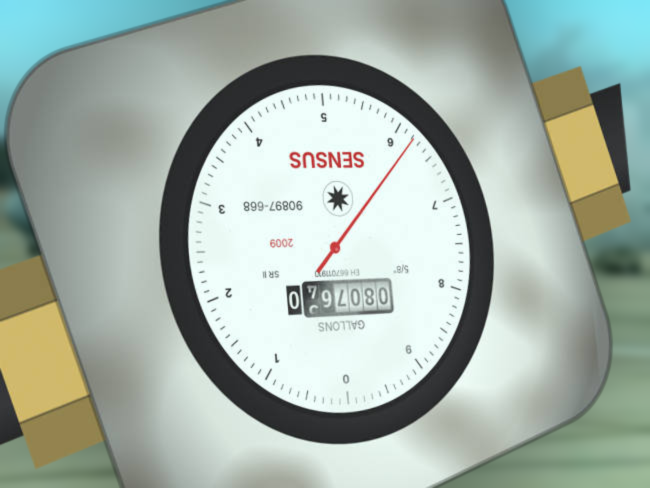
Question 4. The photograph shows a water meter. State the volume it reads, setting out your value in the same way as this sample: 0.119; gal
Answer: 807636.2; gal
